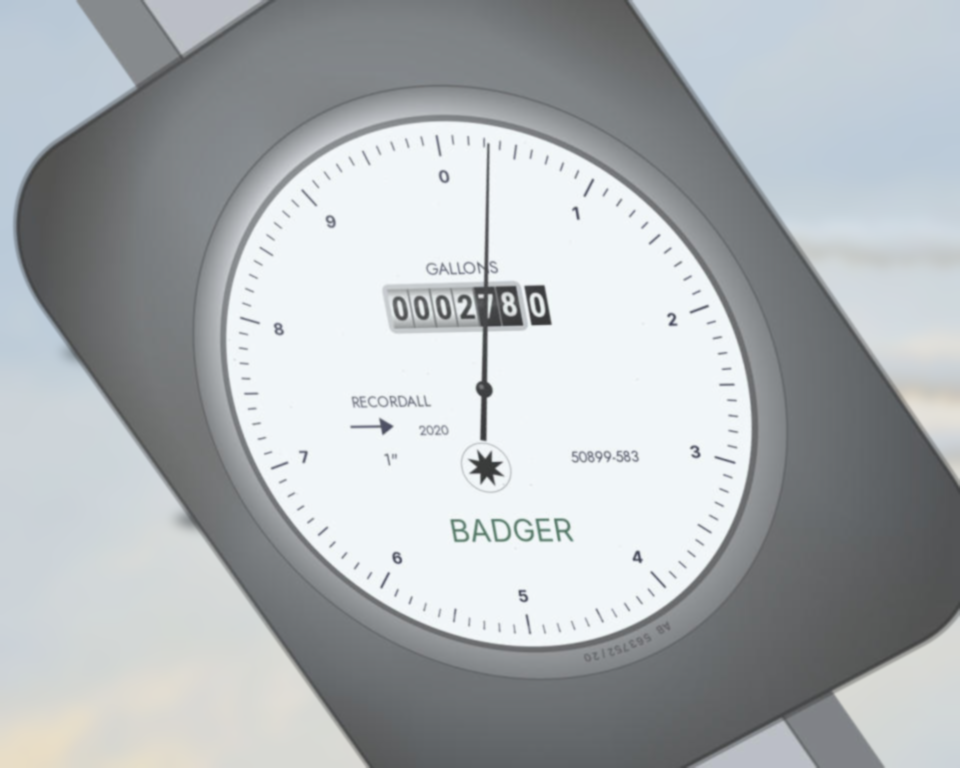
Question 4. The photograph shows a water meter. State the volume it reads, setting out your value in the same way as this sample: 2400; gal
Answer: 2780.3; gal
